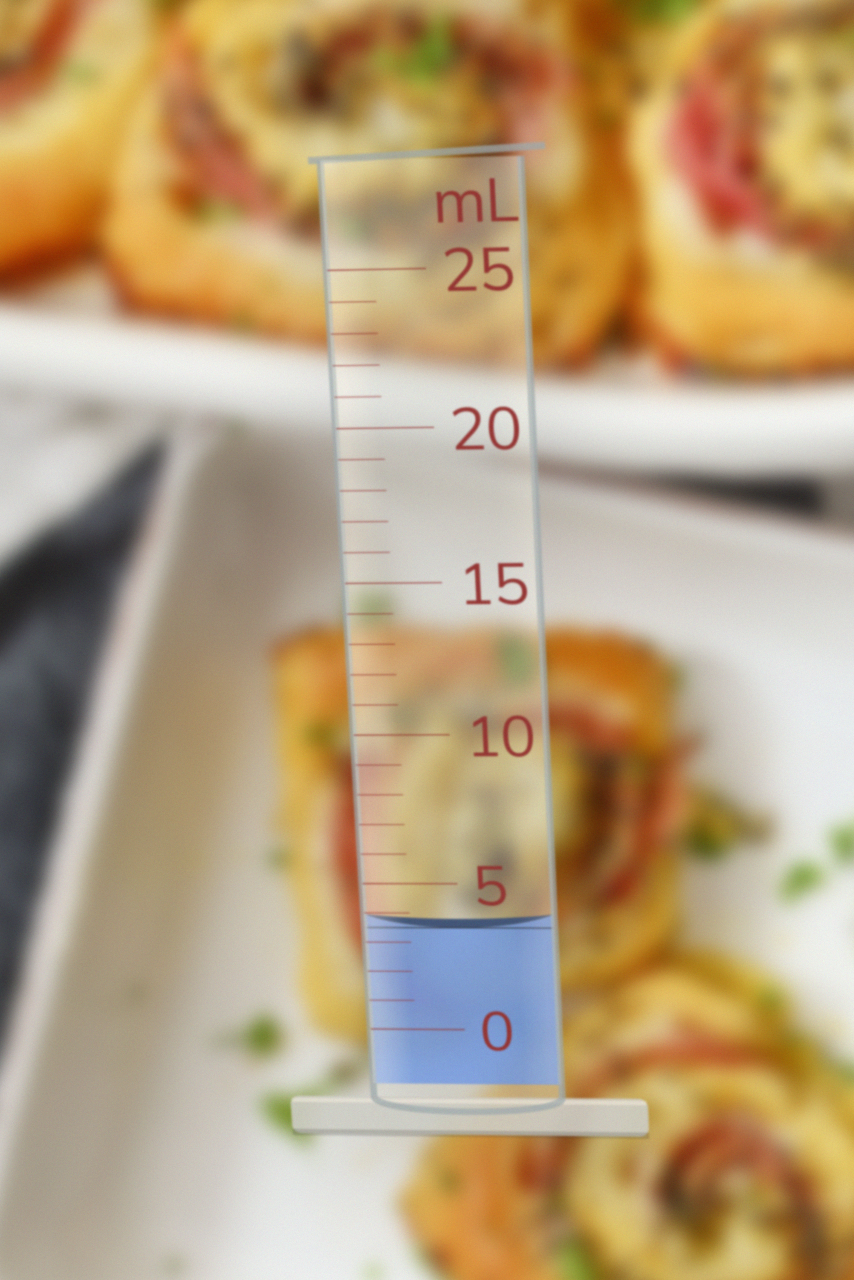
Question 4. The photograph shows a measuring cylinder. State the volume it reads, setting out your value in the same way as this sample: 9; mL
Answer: 3.5; mL
